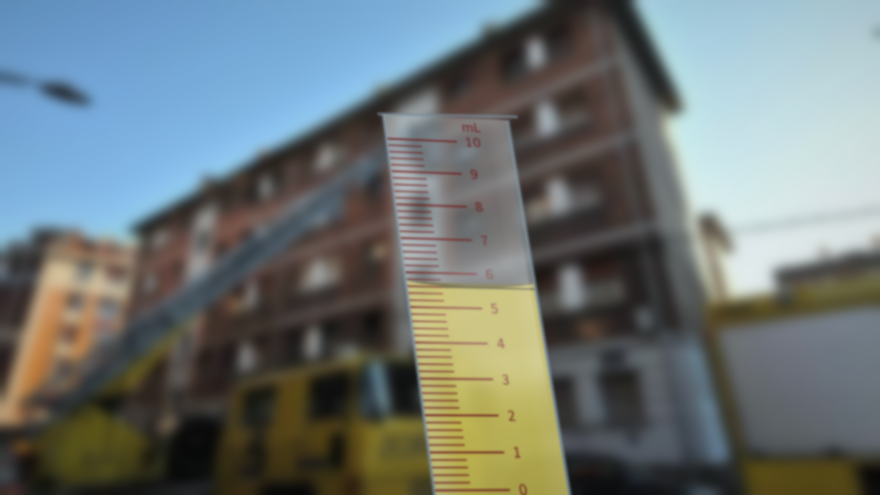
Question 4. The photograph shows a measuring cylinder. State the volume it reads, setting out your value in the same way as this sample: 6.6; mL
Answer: 5.6; mL
